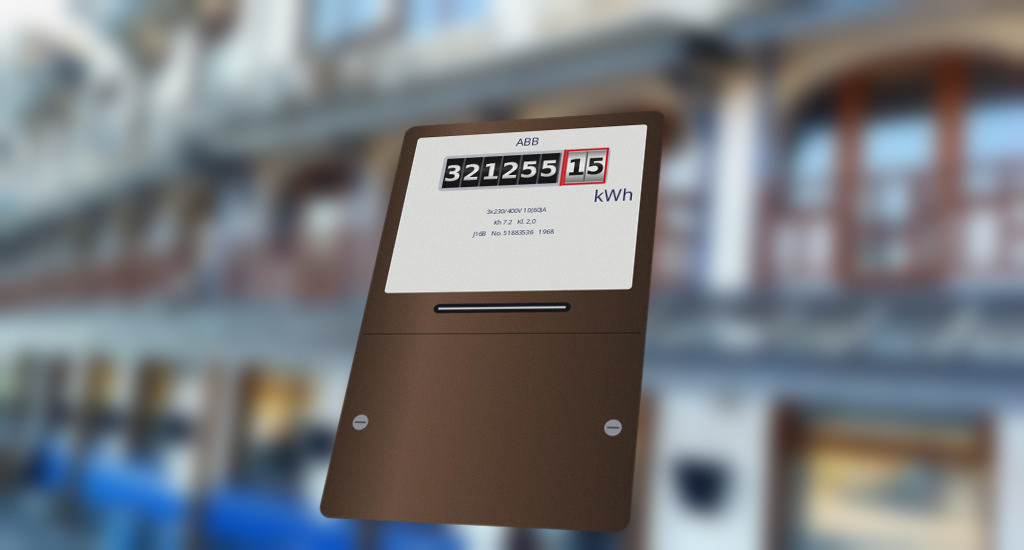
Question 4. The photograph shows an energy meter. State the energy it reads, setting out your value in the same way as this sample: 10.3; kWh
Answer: 321255.15; kWh
